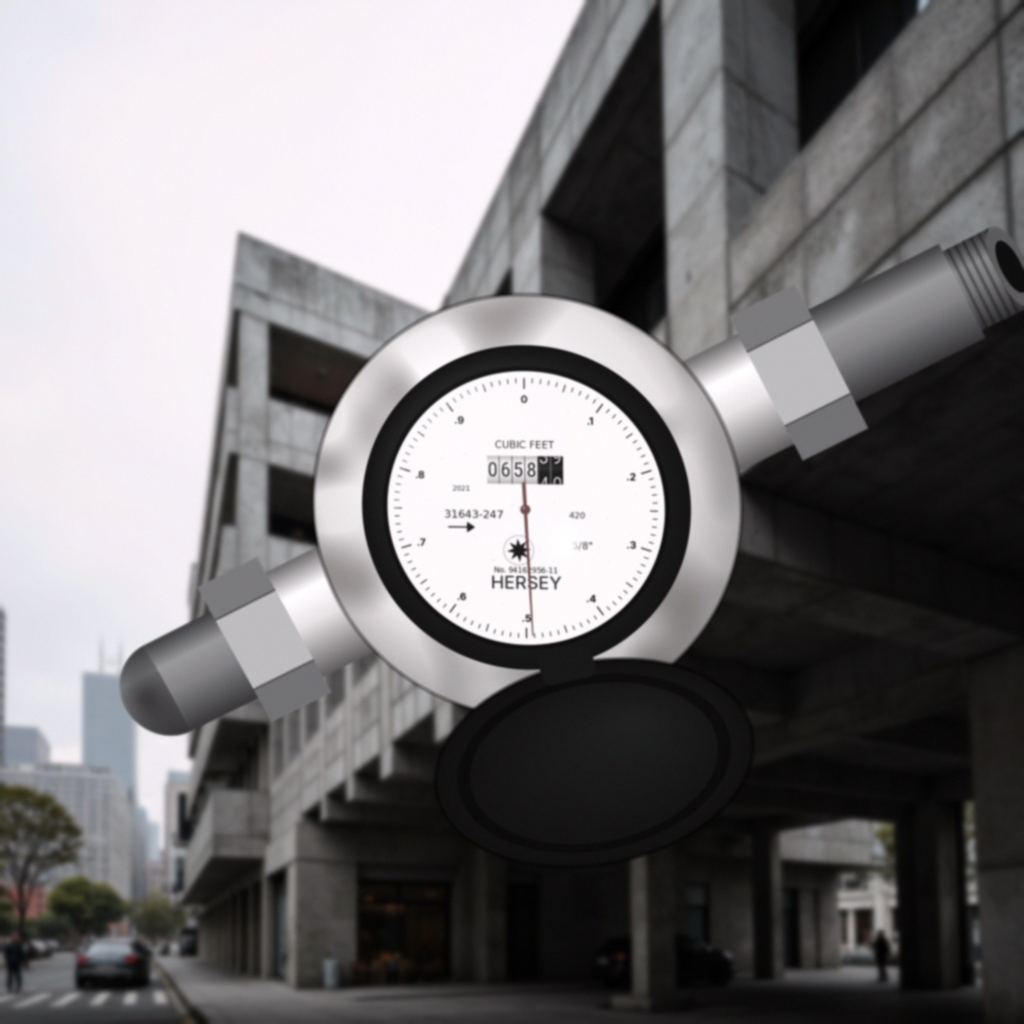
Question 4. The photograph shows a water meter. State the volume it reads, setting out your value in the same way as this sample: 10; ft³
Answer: 65839.49; ft³
